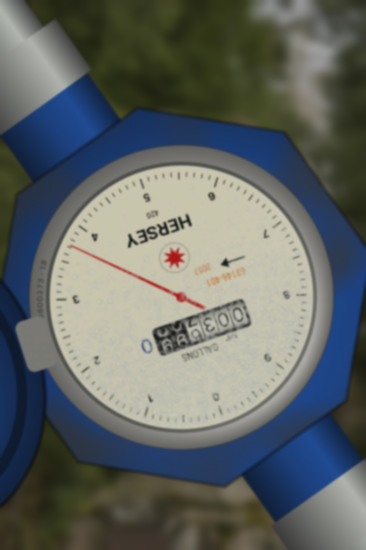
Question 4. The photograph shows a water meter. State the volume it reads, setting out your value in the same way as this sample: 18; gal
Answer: 36993.7; gal
